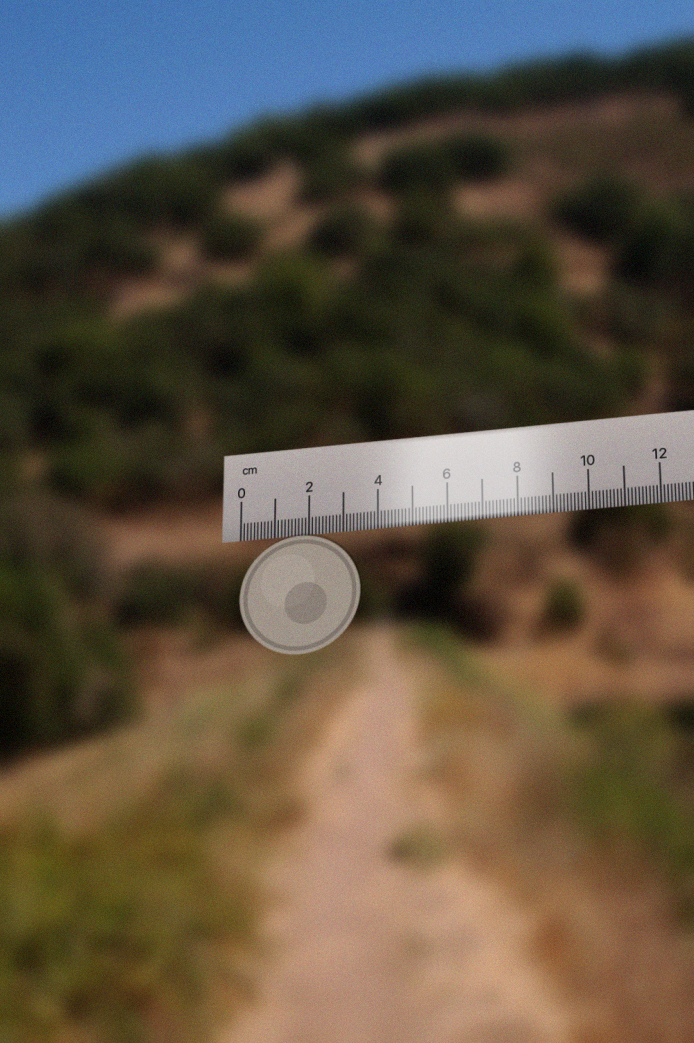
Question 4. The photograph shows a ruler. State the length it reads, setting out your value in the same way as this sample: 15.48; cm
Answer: 3.5; cm
